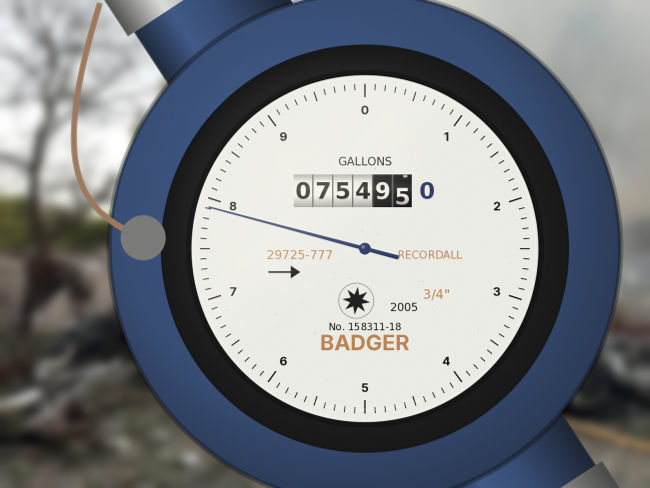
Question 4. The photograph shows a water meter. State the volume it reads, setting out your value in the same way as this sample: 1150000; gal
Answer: 754947.9; gal
